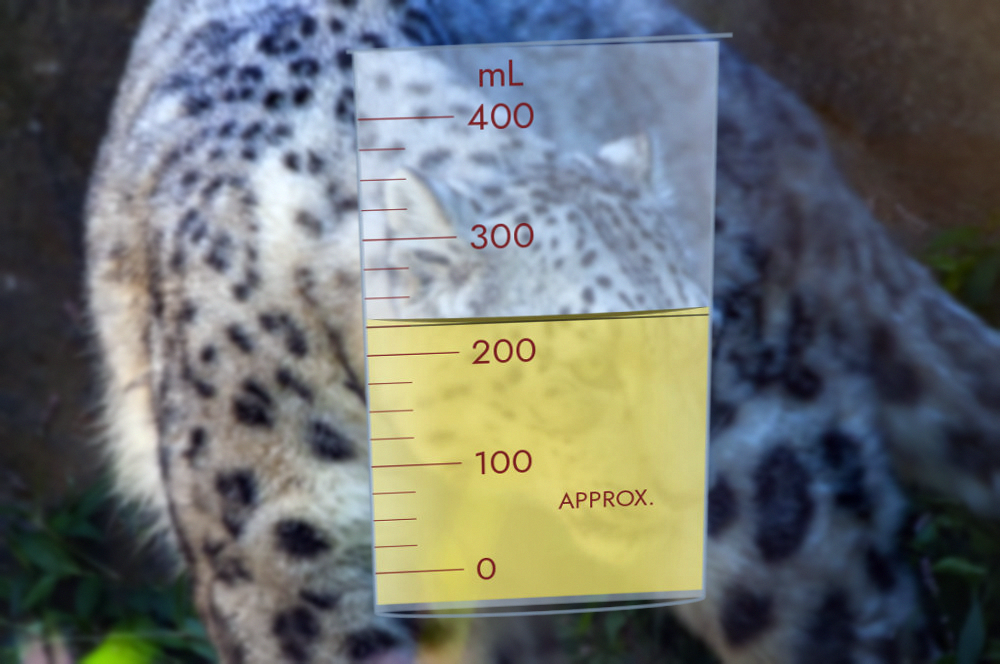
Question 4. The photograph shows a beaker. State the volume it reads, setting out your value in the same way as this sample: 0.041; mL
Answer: 225; mL
